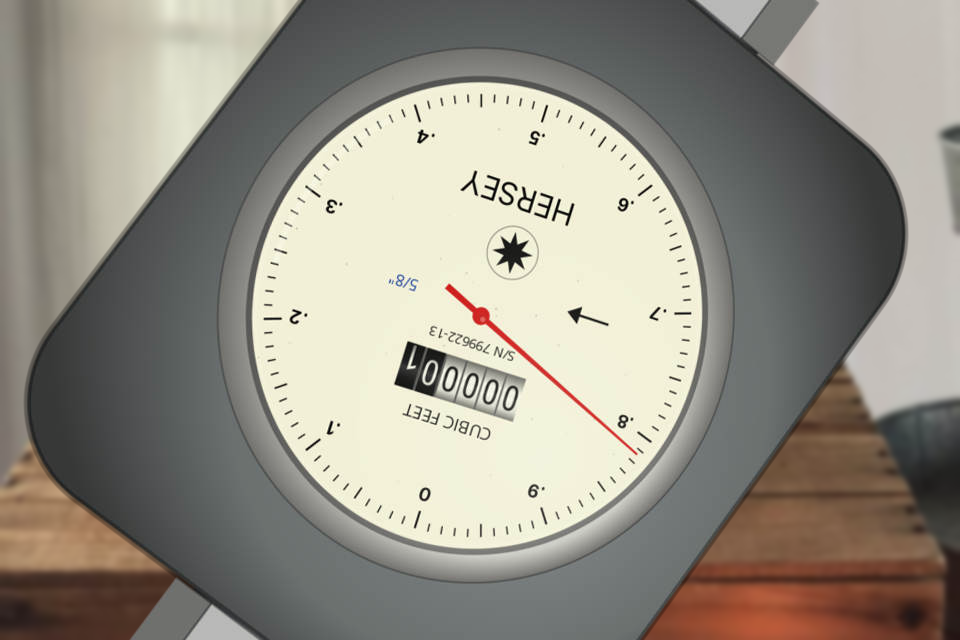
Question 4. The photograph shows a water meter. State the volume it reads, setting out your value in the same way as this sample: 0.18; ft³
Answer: 0.81; ft³
